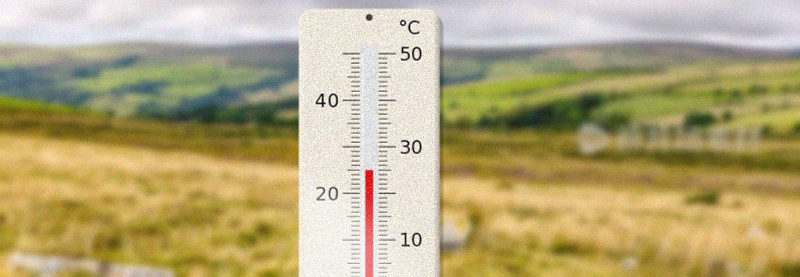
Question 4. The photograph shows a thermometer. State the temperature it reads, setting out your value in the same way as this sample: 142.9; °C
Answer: 25; °C
